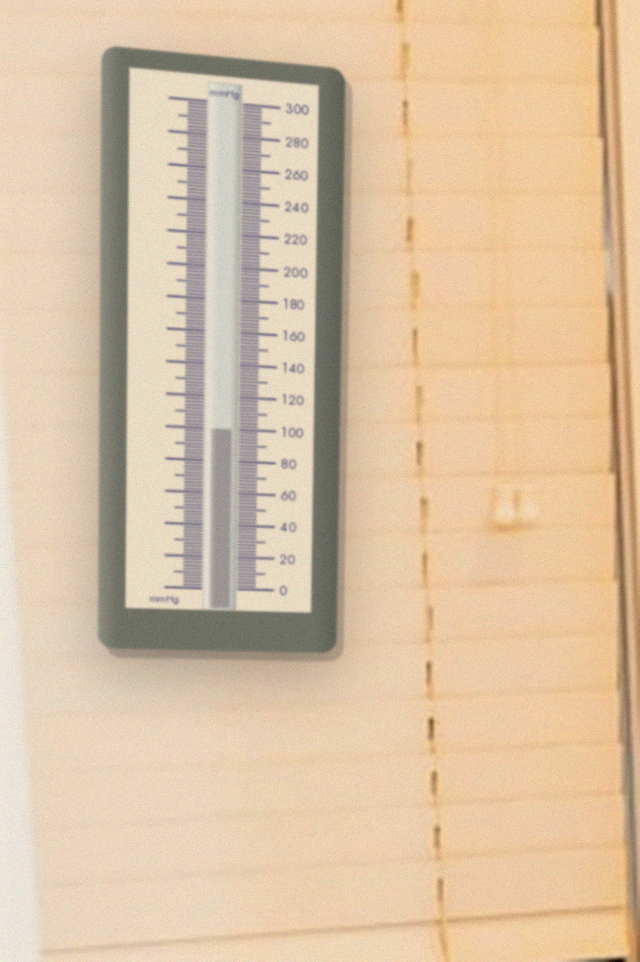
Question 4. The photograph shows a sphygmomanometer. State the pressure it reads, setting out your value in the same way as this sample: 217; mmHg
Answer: 100; mmHg
